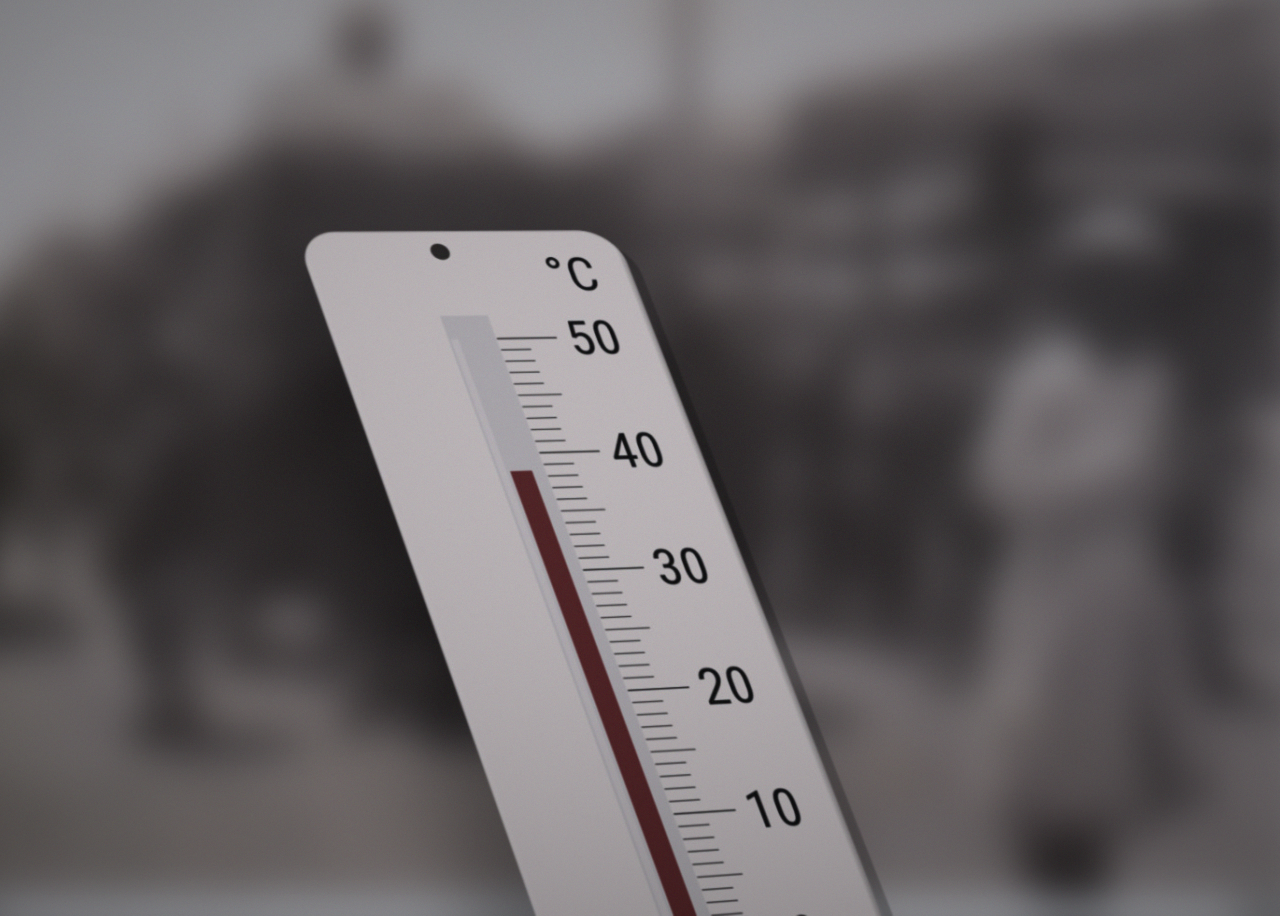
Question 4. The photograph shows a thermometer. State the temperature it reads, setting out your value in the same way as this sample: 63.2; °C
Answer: 38.5; °C
